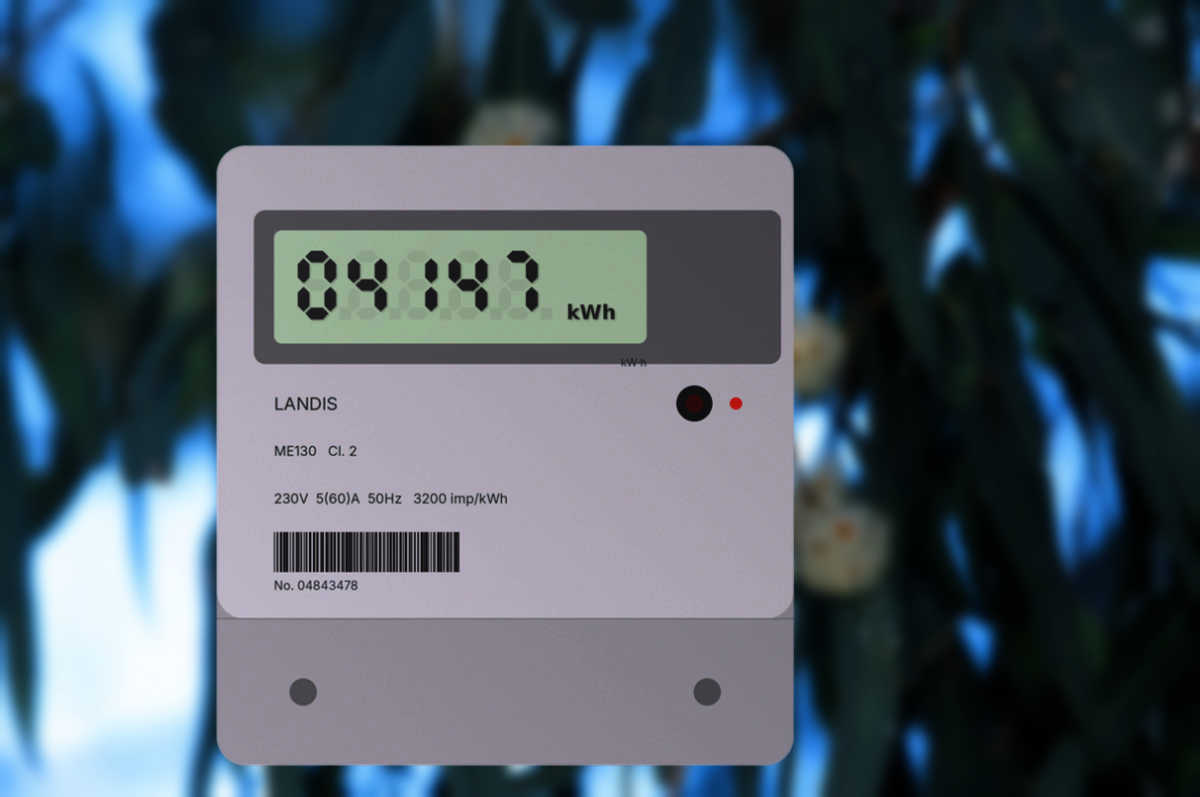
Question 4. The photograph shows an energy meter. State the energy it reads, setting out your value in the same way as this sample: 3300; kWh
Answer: 4147; kWh
